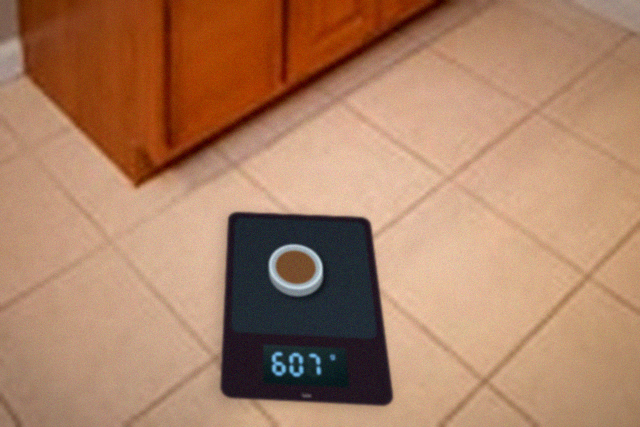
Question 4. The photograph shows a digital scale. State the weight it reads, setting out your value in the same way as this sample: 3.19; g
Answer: 607; g
